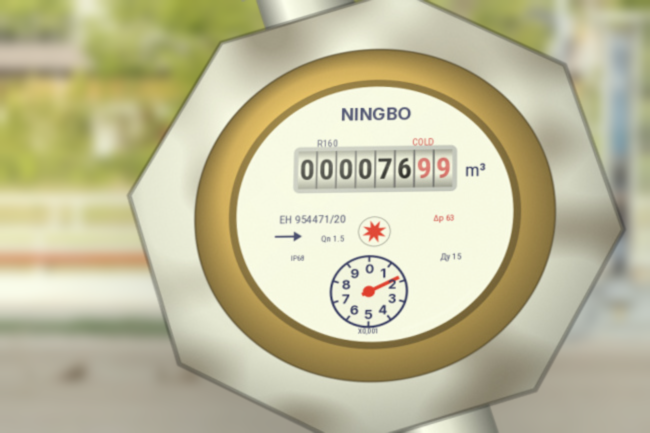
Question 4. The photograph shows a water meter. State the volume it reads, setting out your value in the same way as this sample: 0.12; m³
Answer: 76.991; m³
